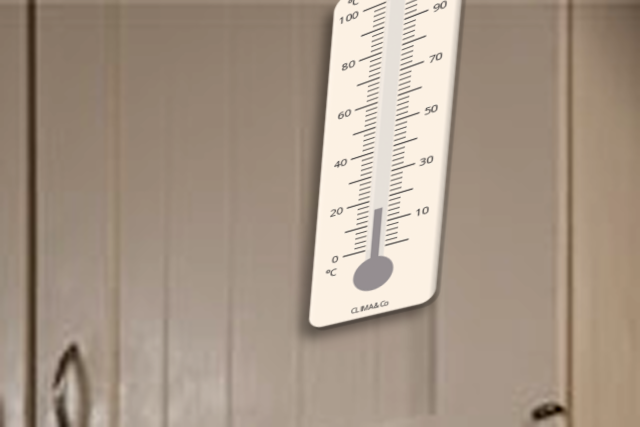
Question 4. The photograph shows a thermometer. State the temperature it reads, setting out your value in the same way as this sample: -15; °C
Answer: 16; °C
